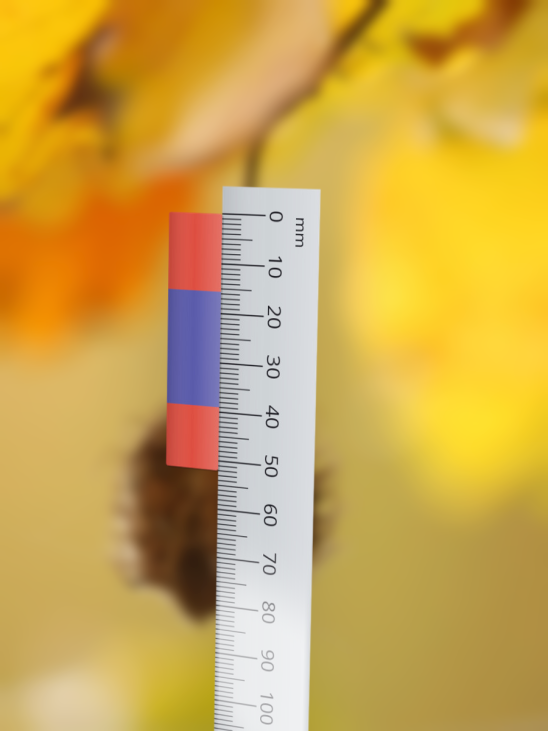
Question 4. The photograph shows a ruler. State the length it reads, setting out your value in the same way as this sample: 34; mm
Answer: 52; mm
